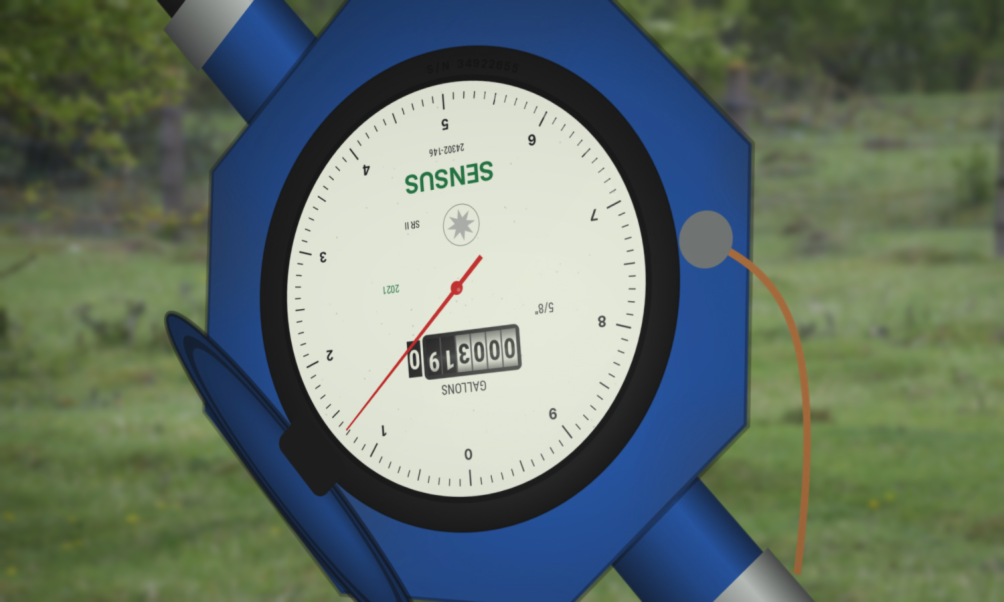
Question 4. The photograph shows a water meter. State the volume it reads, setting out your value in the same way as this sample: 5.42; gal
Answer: 3191.3; gal
